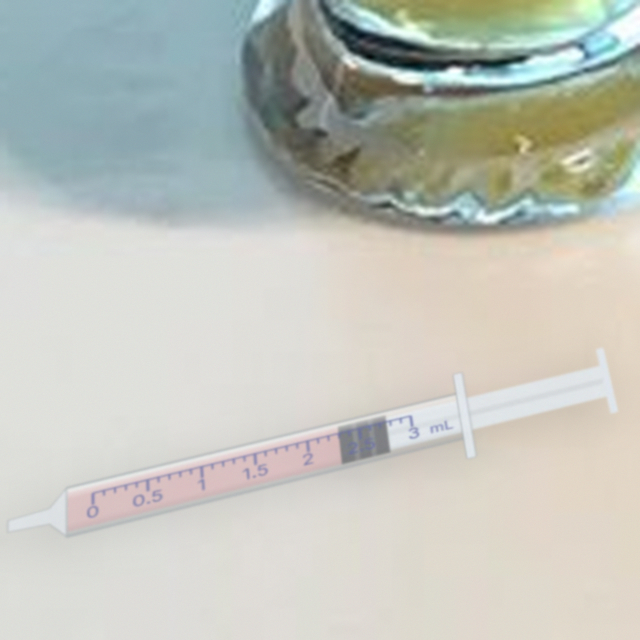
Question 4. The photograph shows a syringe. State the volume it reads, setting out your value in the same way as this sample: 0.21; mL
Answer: 2.3; mL
